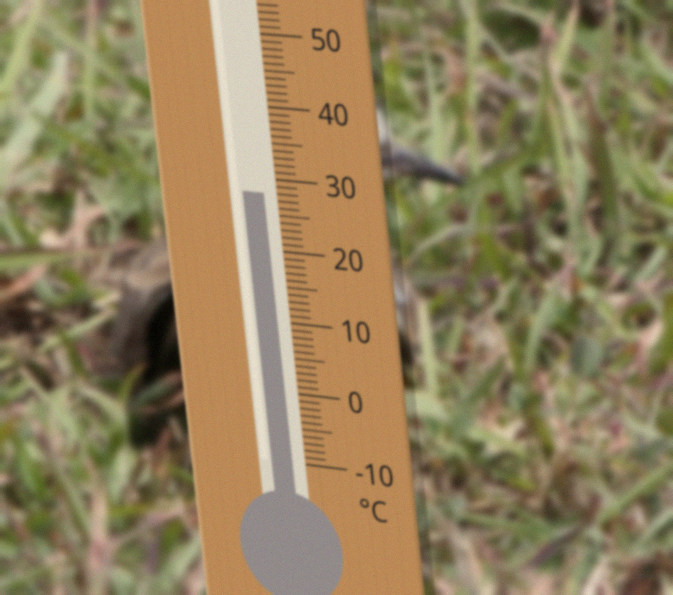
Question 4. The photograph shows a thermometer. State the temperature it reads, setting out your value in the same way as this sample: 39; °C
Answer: 28; °C
